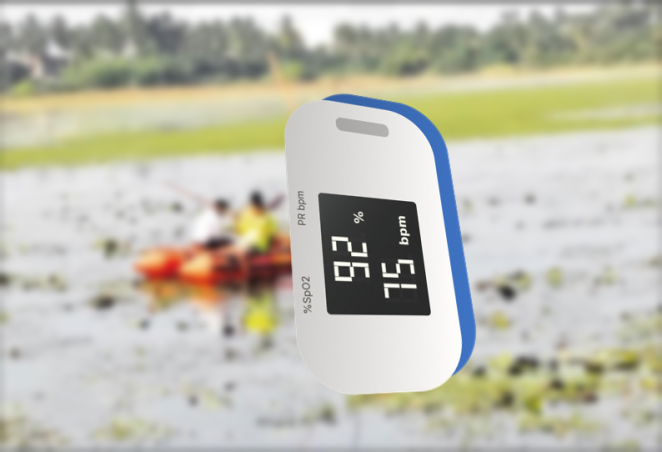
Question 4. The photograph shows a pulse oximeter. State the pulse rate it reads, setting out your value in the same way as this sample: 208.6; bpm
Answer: 75; bpm
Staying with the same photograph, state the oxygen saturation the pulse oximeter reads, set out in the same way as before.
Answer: 92; %
